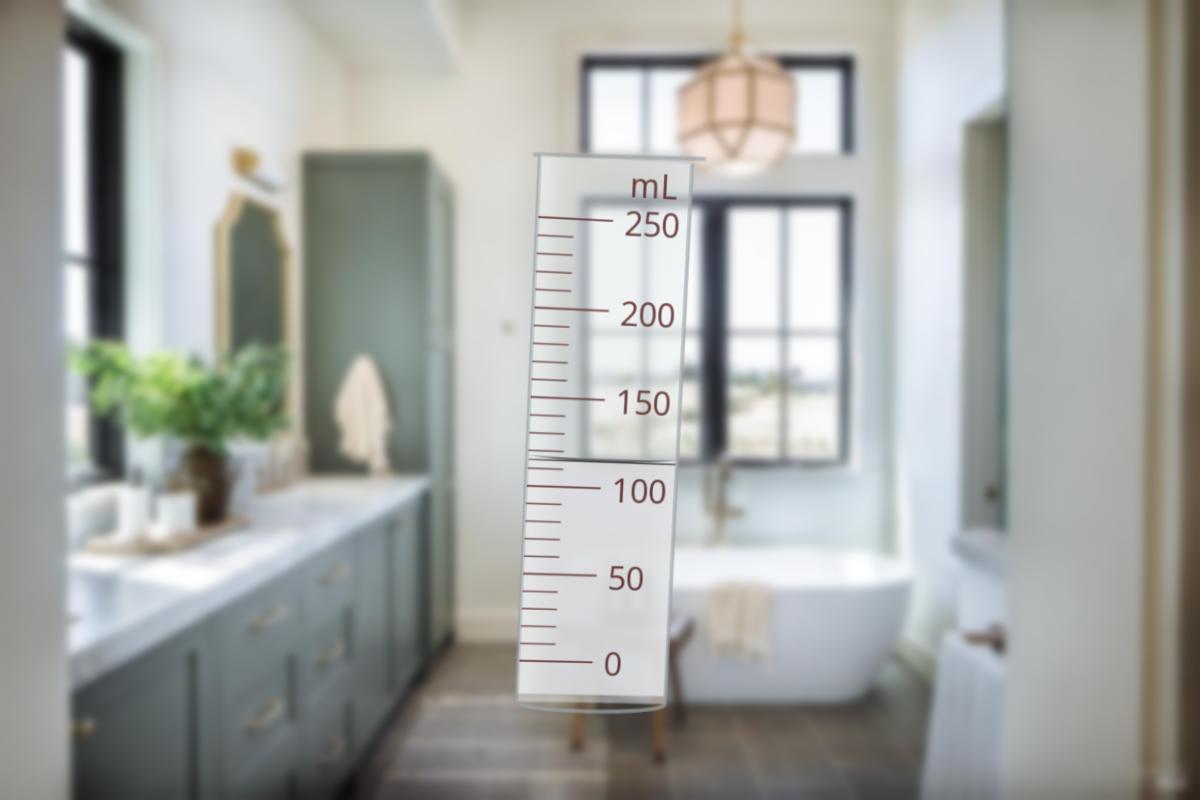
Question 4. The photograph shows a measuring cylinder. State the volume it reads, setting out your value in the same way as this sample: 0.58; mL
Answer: 115; mL
